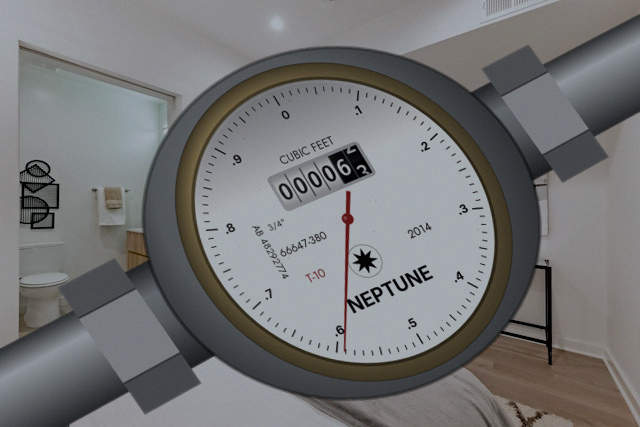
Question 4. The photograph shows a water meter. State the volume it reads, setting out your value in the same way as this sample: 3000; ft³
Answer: 62.59; ft³
